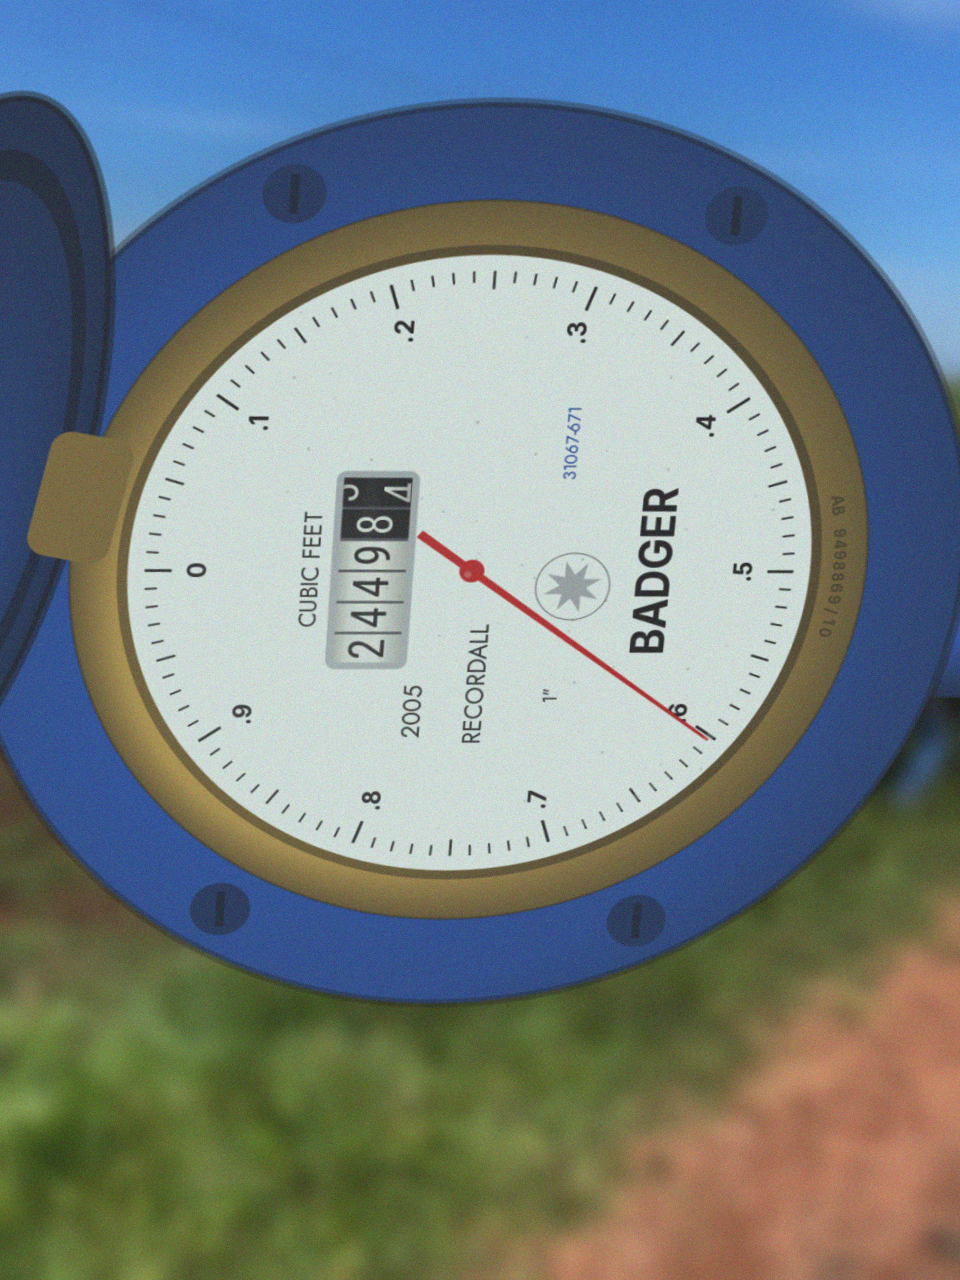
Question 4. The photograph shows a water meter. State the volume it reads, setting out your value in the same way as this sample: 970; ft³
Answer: 244983.60; ft³
